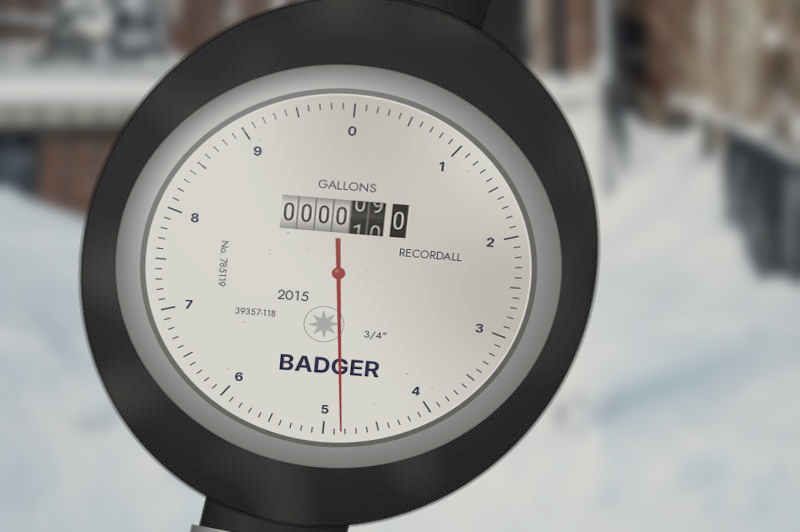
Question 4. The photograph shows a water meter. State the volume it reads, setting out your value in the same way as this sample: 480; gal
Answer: 94.8; gal
